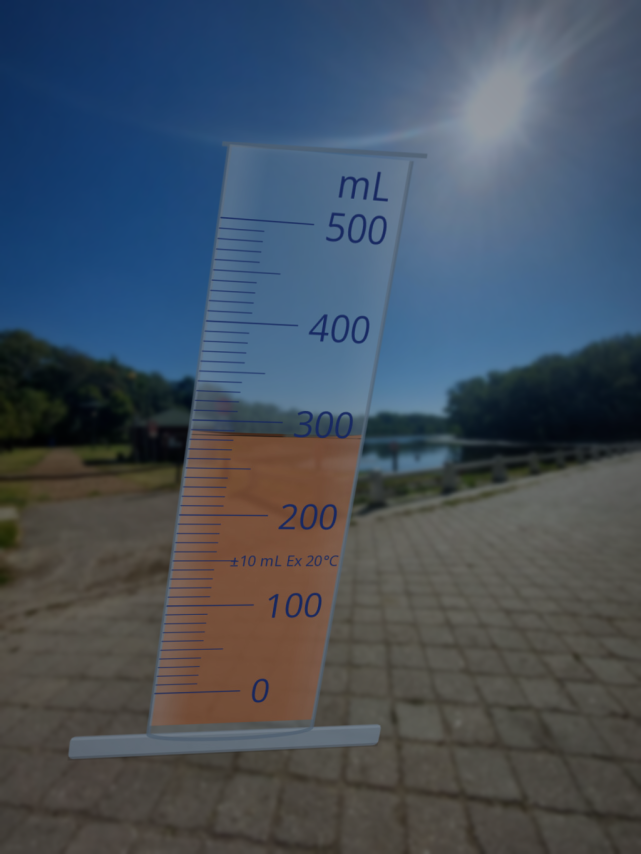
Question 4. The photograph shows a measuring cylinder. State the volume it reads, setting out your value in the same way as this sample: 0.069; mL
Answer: 285; mL
